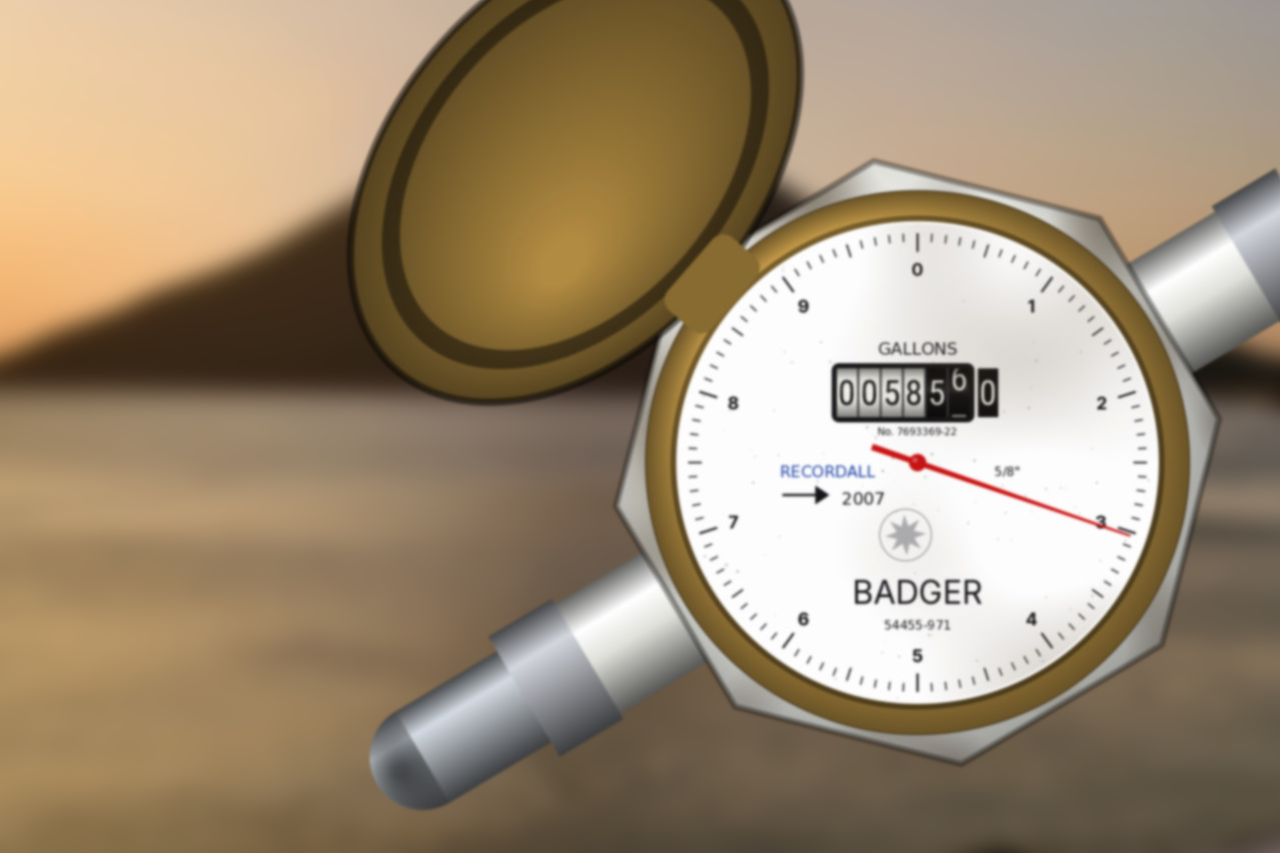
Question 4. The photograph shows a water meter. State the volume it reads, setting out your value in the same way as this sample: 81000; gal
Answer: 58563.0; gal
